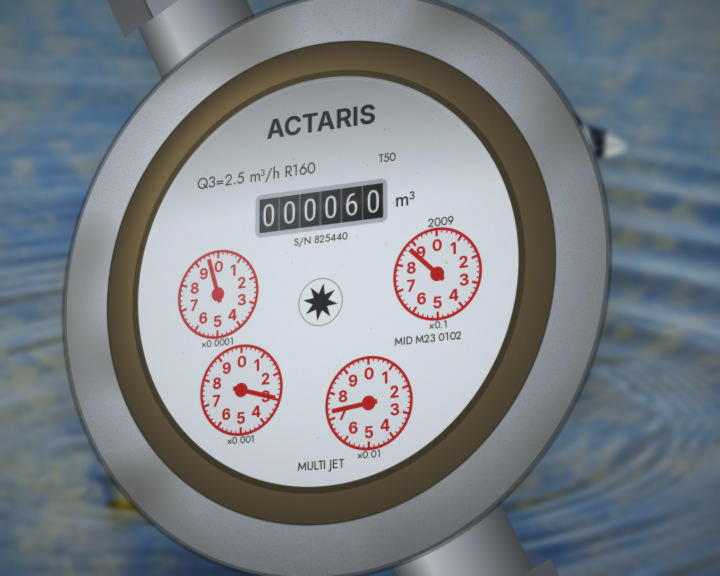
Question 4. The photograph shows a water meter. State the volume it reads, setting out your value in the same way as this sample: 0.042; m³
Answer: 60.8729; m³
